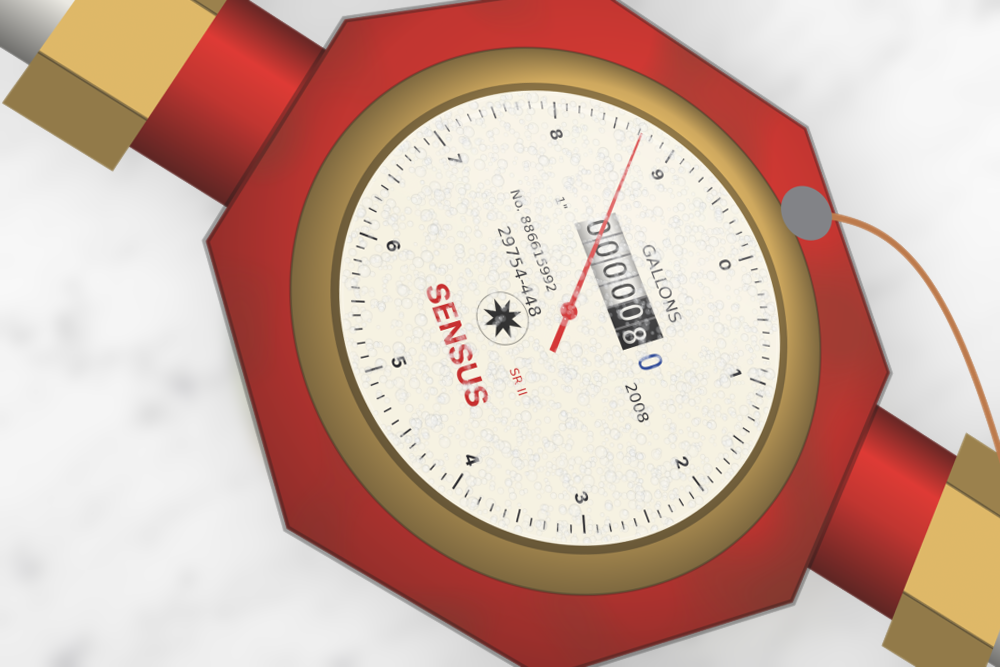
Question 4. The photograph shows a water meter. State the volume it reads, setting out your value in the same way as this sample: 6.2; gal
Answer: 78.7; gal
